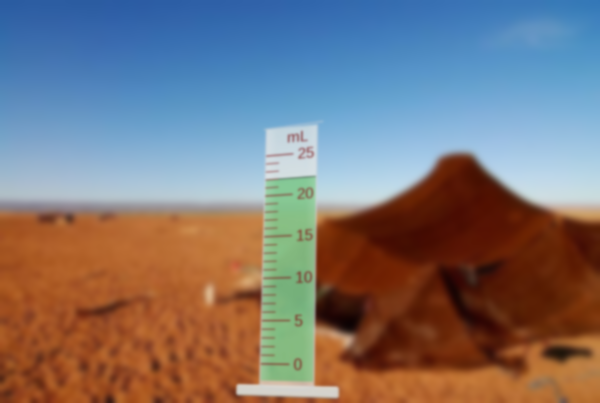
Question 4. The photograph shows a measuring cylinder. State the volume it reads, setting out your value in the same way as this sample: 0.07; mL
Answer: 22; mL
